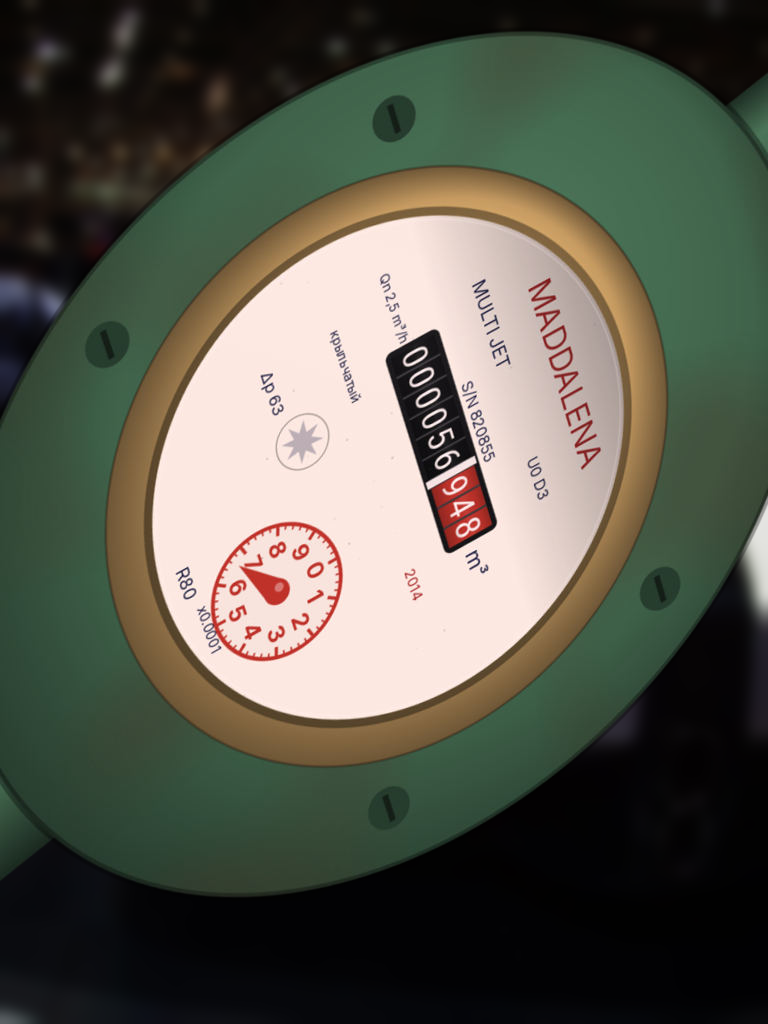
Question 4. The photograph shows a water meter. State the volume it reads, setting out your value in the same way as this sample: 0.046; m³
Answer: 56.9486; m³
